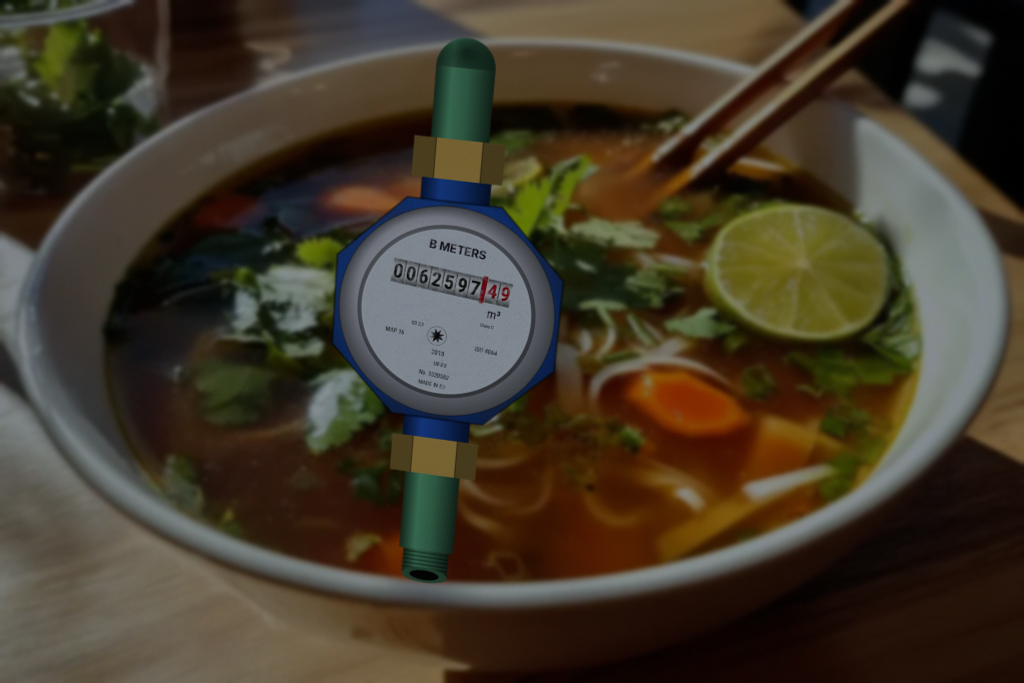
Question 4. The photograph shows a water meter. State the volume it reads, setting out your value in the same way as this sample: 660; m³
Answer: 62597.49; m³
